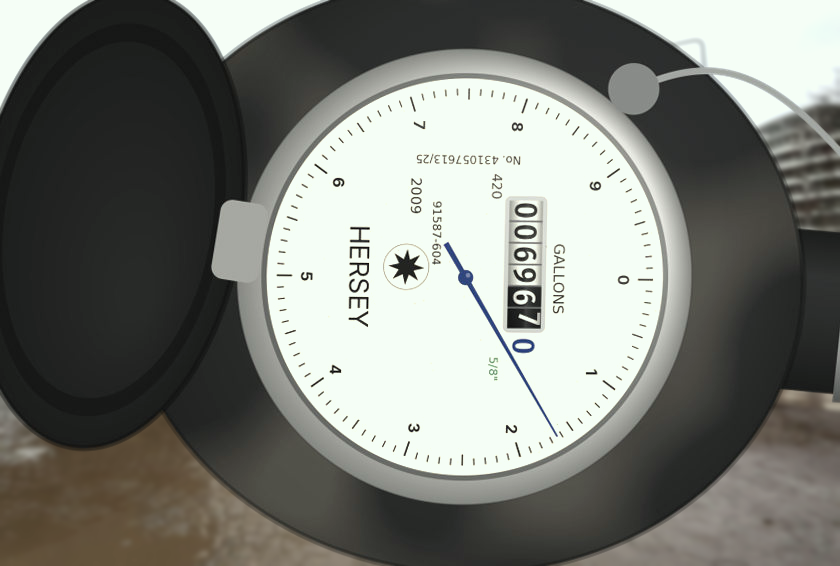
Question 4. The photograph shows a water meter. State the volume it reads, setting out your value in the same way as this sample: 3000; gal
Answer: 69671.6; gal
